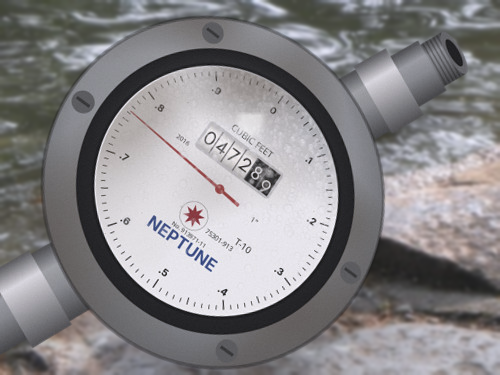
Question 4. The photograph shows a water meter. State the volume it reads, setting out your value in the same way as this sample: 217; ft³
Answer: 47288.76; ft³
